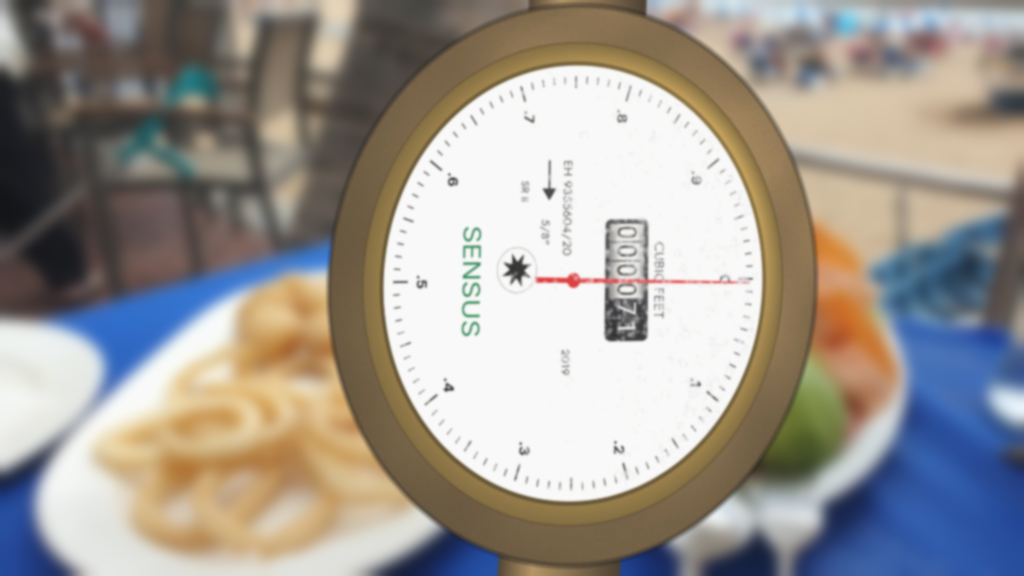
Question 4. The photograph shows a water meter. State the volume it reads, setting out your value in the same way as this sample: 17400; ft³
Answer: 71.00; ft³
